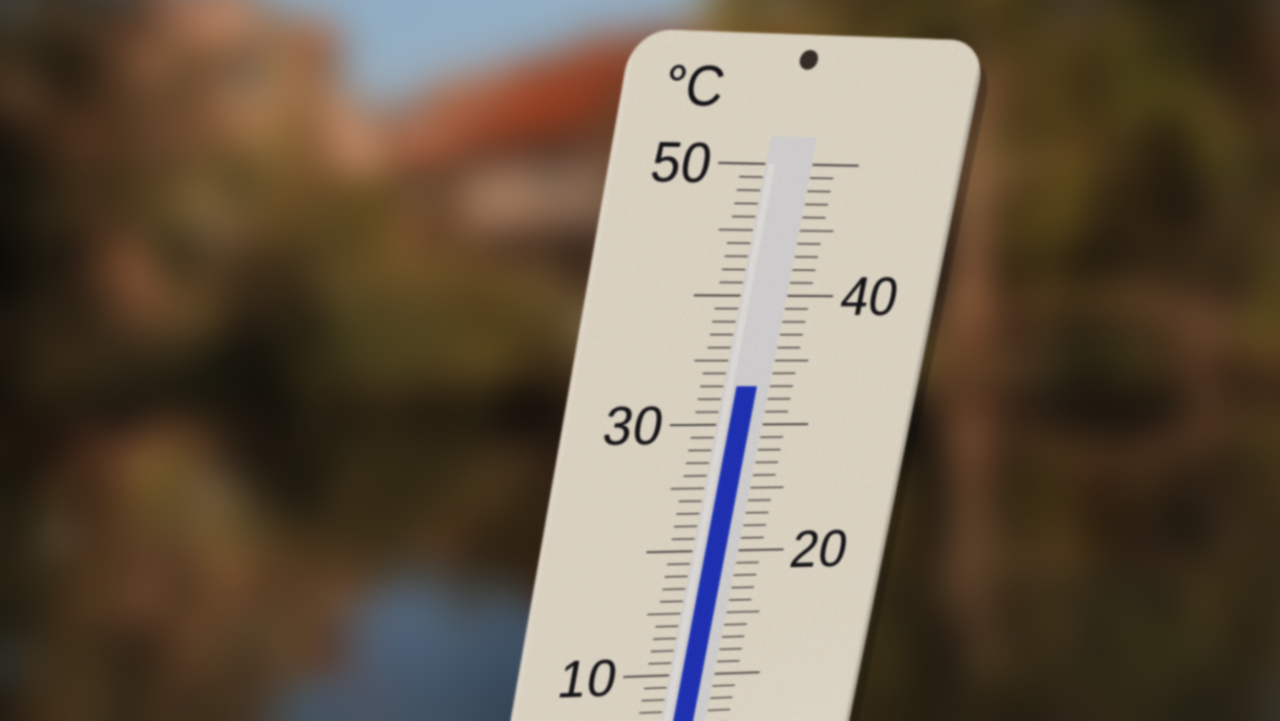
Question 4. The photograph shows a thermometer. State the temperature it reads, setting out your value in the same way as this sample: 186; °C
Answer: 33; °C
